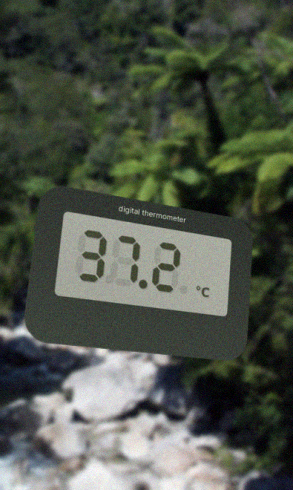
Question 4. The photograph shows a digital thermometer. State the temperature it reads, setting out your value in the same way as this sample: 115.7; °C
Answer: 37.2; °C
